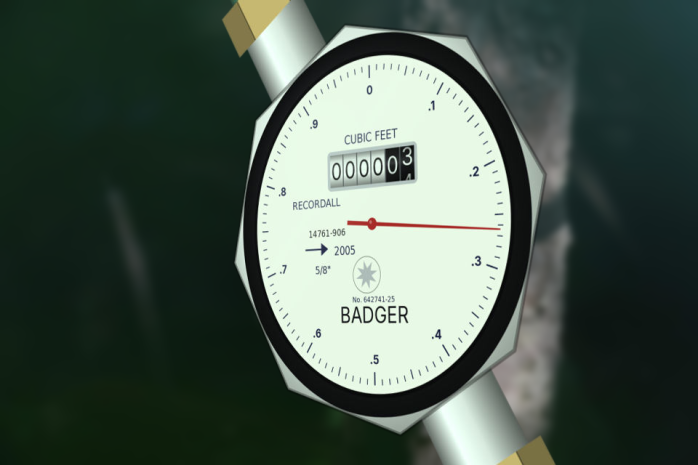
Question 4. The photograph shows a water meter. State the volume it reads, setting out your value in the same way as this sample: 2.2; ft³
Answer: 3.26; ft³
